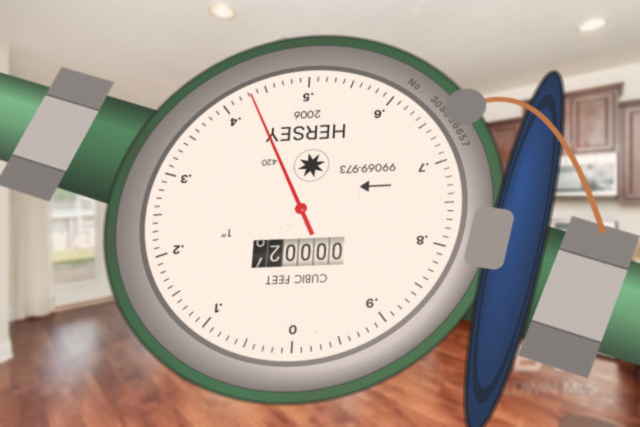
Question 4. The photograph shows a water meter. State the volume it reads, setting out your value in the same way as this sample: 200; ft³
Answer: 27.43; ft³
